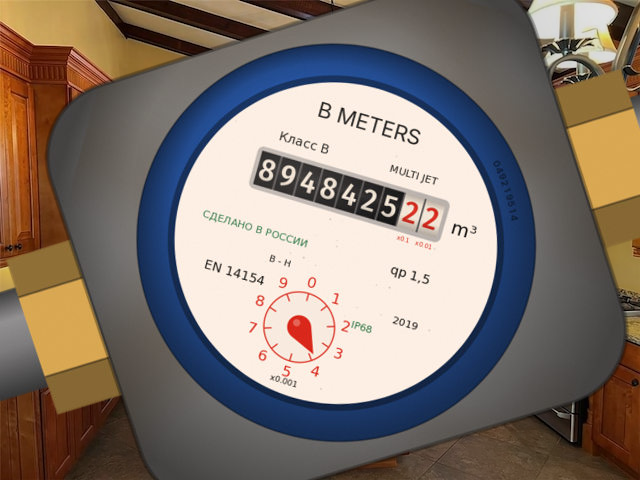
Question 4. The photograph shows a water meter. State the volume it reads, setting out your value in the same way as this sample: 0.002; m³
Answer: 8948425.223; m³
